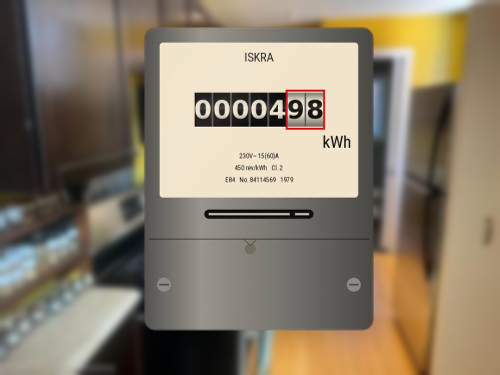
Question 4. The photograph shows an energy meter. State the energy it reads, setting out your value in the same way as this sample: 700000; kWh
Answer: 4.98; kWh
